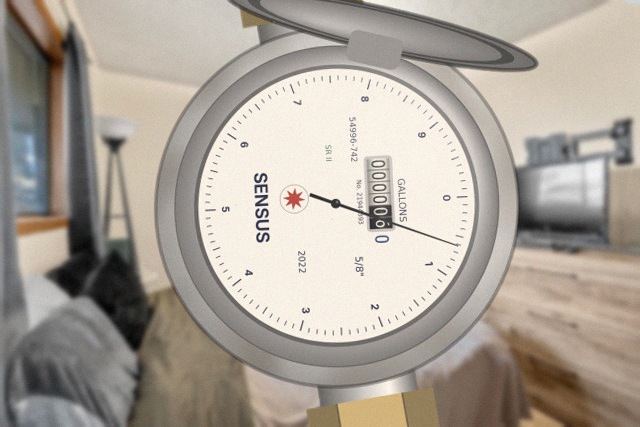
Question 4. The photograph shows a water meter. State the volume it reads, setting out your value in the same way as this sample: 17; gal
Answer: 60.6; gal
